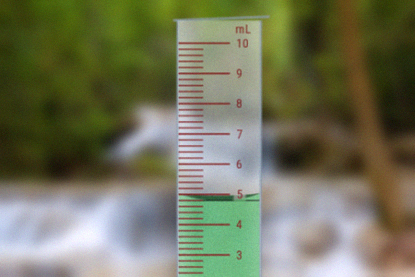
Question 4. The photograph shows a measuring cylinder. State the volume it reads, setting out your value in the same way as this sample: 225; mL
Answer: 4.8; mL
